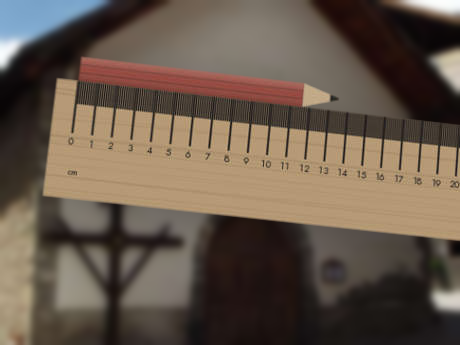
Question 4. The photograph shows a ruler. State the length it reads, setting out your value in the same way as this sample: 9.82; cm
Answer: 13.5; cm
